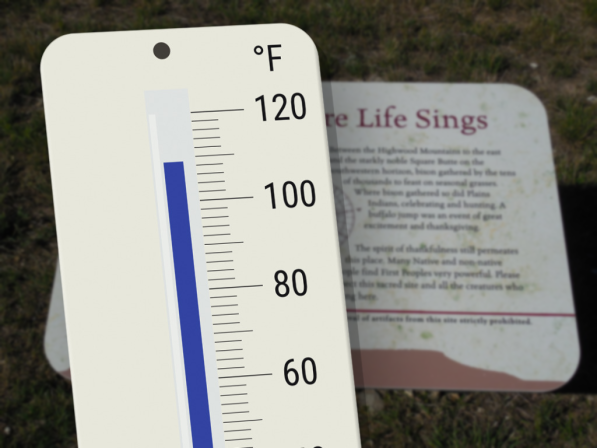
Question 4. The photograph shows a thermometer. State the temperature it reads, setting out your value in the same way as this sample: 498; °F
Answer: 109; °F
